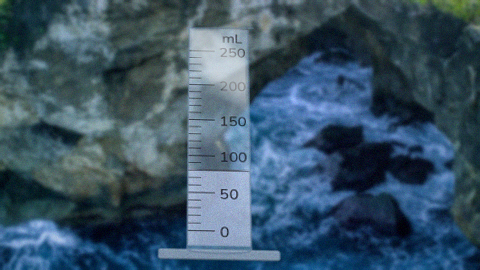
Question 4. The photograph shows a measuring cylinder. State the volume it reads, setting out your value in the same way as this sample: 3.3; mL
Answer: 80; mL
